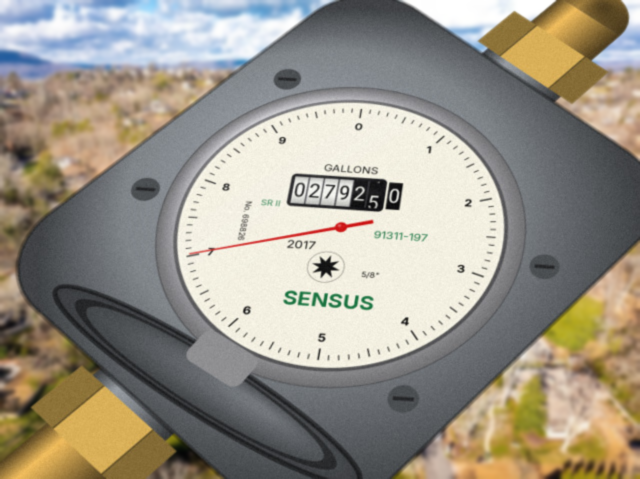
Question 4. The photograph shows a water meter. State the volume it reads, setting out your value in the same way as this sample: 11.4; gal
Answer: 279247.0; gal
